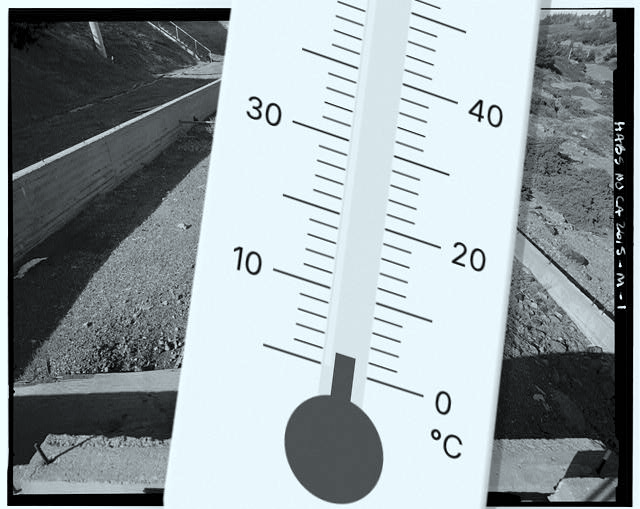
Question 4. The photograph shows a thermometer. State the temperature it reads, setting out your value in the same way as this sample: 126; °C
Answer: 2; °C
